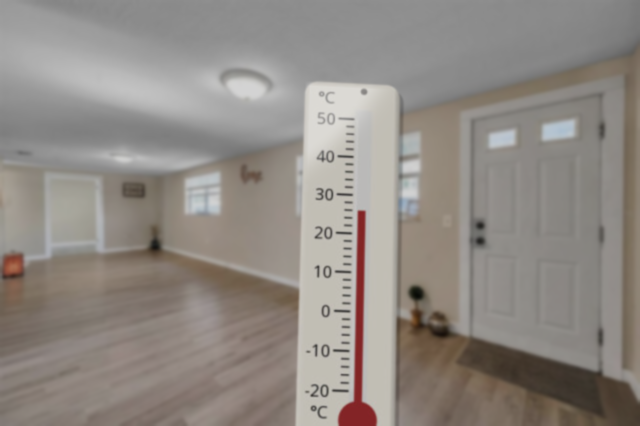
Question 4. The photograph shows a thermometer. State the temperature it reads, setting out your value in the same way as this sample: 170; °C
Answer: 26; °C
